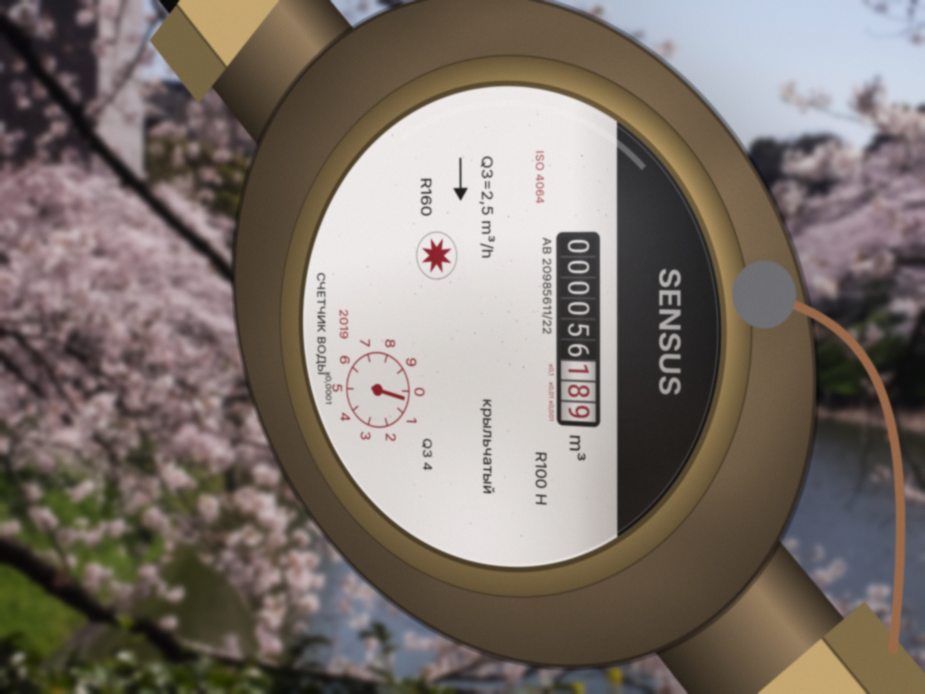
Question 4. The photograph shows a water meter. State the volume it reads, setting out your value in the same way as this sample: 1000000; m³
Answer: 56.1890; m³
